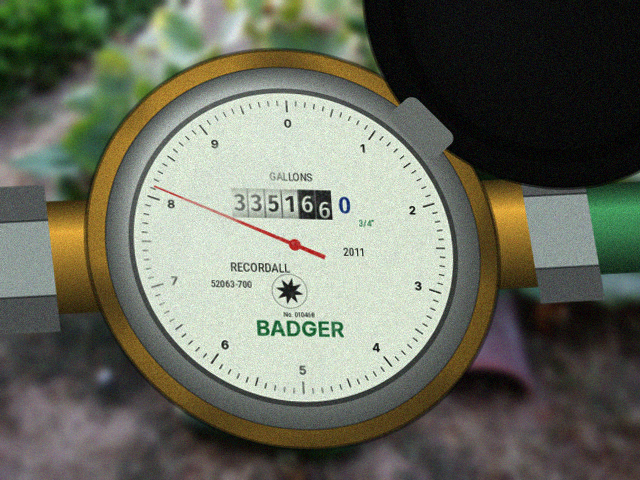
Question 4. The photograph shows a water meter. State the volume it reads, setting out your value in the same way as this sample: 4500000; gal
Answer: 3351658.1; gal
